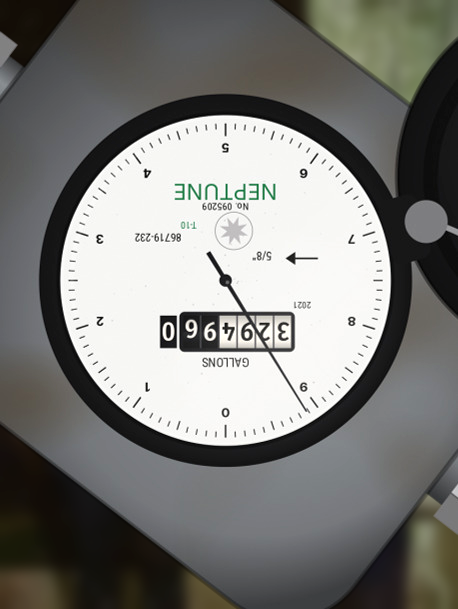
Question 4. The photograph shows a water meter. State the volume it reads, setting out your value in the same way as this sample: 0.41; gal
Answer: 3294959.1; gal
